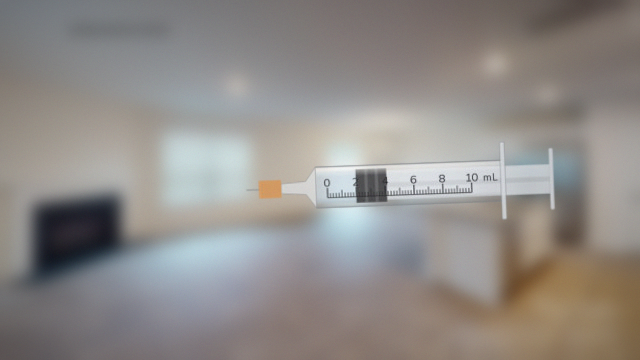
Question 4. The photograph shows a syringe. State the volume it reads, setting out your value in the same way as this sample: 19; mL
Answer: 2; mL
